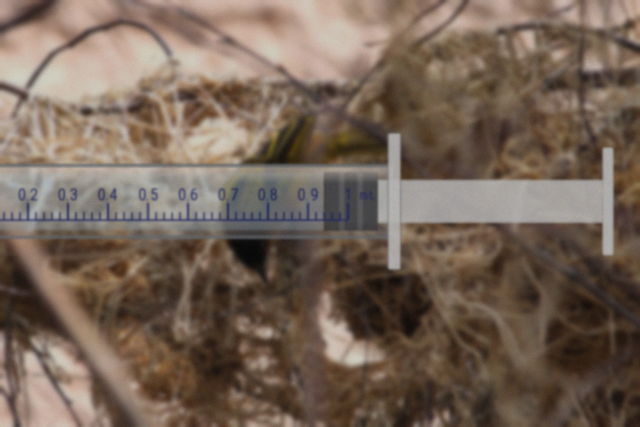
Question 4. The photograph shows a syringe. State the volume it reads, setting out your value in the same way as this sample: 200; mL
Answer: 0.94; mL
